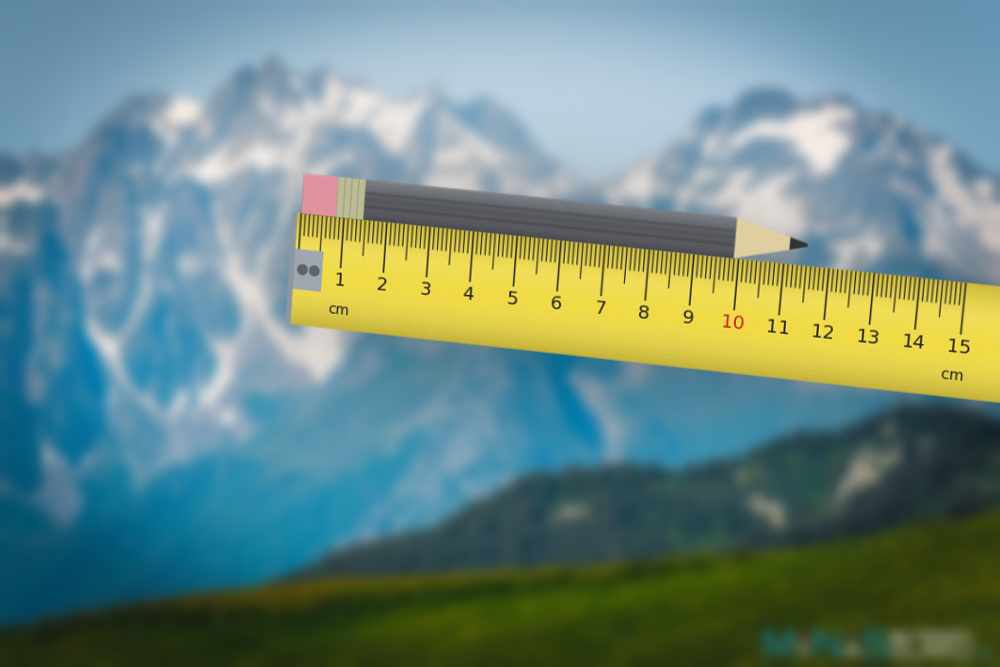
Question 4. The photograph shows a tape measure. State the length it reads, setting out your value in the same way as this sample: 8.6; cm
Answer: 11.5; cm
